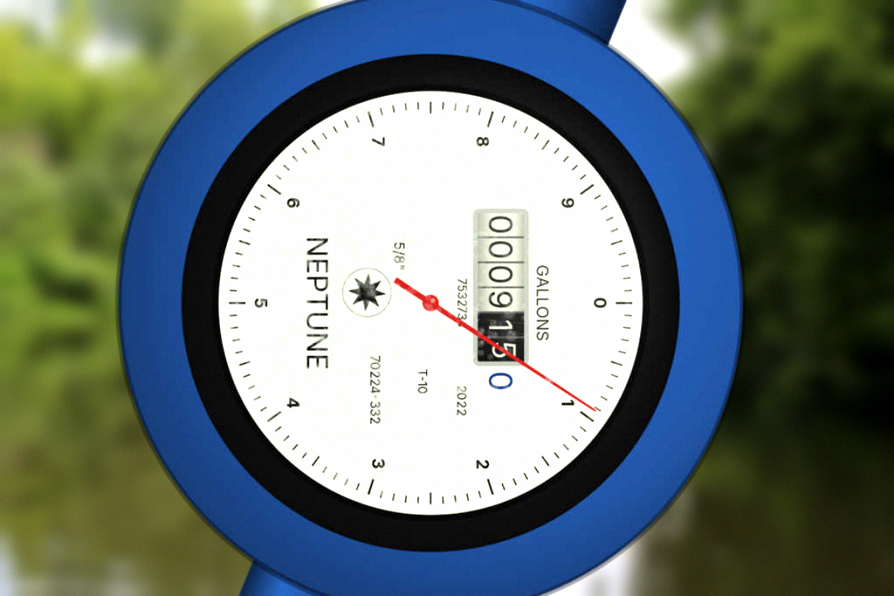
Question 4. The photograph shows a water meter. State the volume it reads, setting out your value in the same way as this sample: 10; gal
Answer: 9150.9; gal
